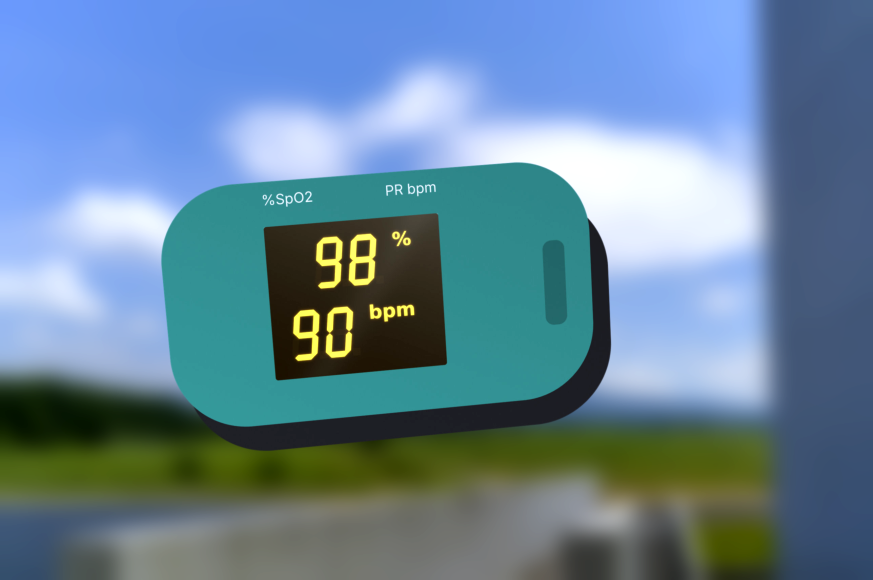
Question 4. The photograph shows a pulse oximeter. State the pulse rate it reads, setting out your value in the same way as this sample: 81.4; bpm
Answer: 90; bpm
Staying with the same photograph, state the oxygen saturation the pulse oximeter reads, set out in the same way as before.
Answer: 98; %
